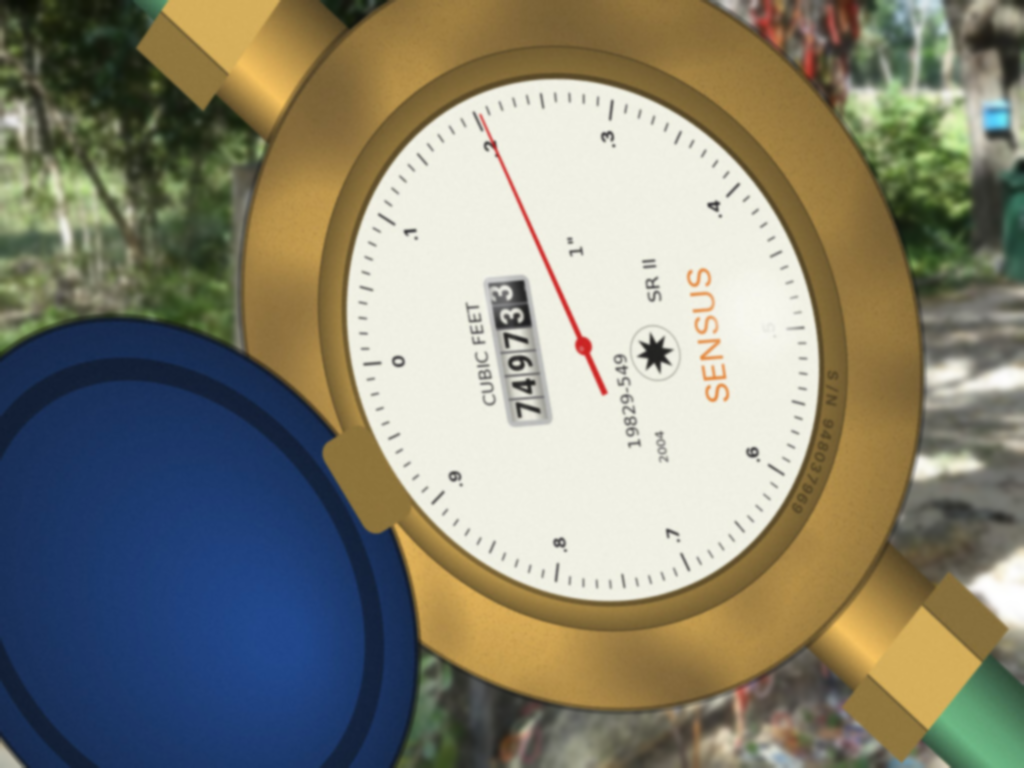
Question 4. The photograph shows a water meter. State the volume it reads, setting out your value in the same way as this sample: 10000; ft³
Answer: 749733.20; ft³
